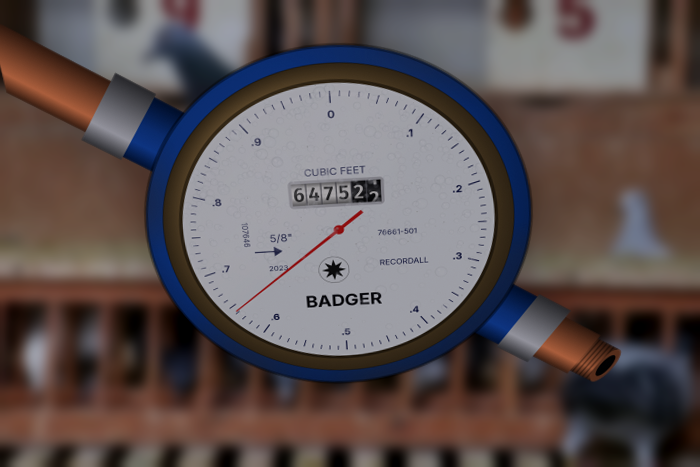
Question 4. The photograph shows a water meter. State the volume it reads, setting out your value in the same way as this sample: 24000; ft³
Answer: 647521.64; ft³
